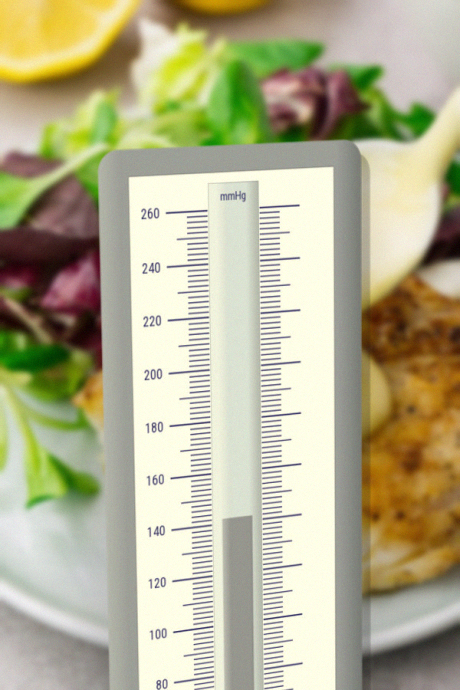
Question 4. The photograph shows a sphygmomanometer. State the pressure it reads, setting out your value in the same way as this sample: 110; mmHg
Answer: 142; mmHg
